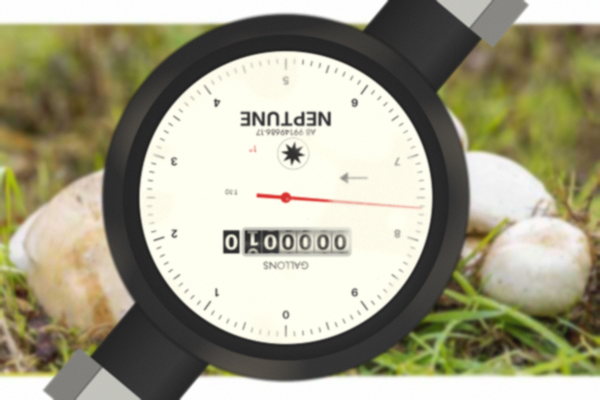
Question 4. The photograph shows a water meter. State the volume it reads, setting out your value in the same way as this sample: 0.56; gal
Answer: 7.6; gal
